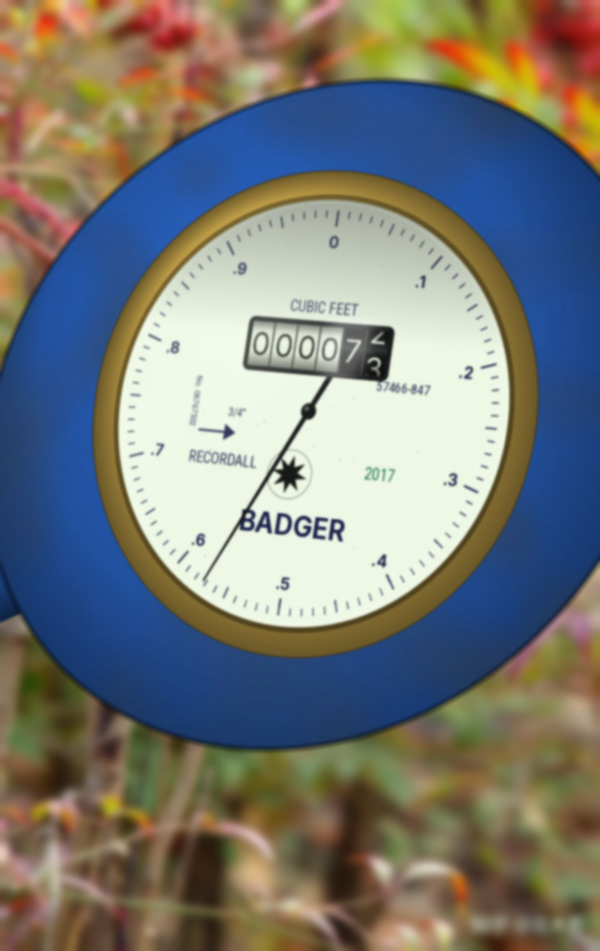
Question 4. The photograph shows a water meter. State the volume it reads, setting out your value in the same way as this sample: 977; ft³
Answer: 72.57; ft³
